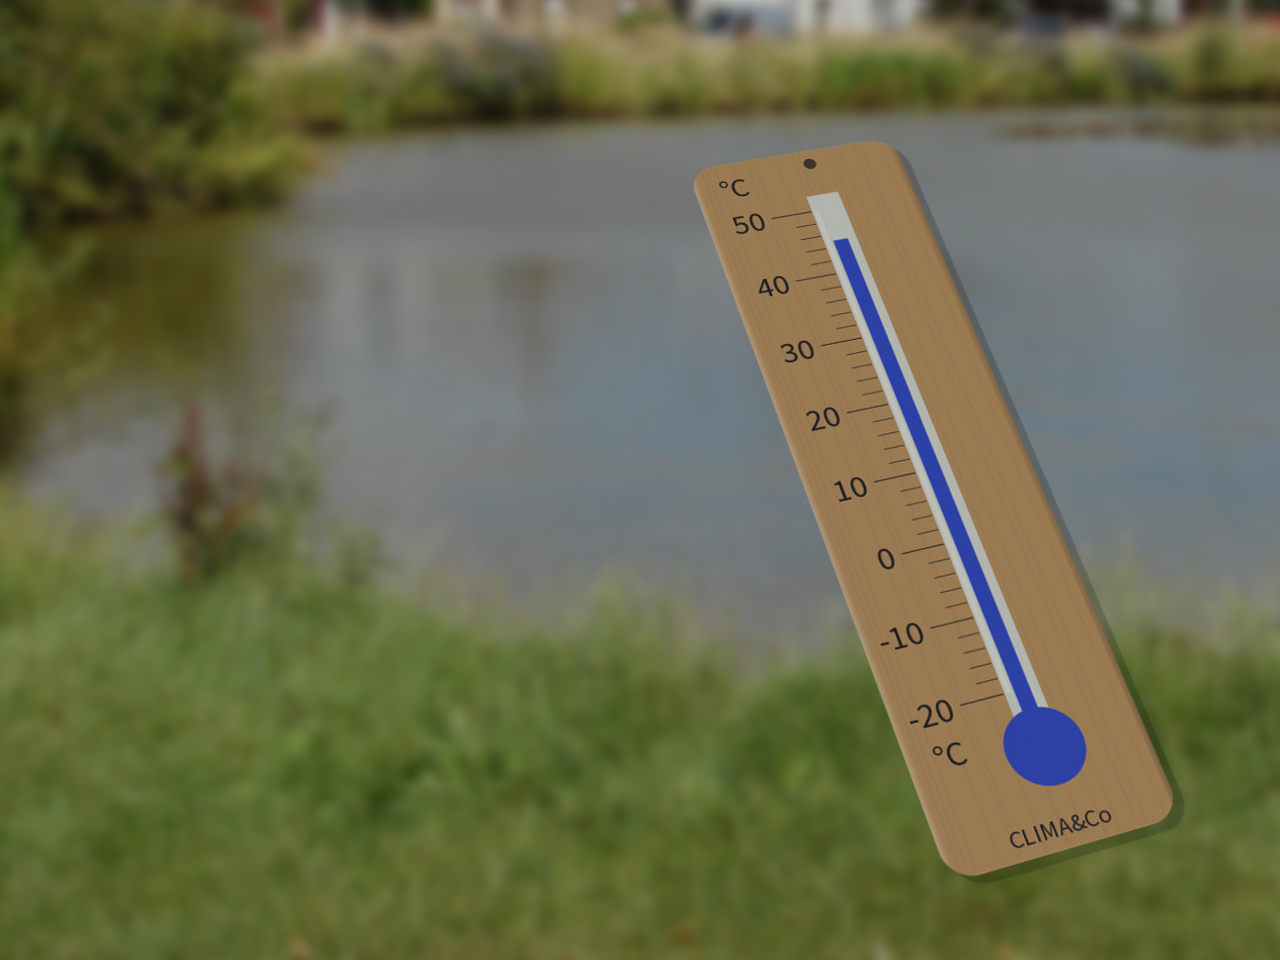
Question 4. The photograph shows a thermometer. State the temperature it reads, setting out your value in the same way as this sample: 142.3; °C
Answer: 45; °C
